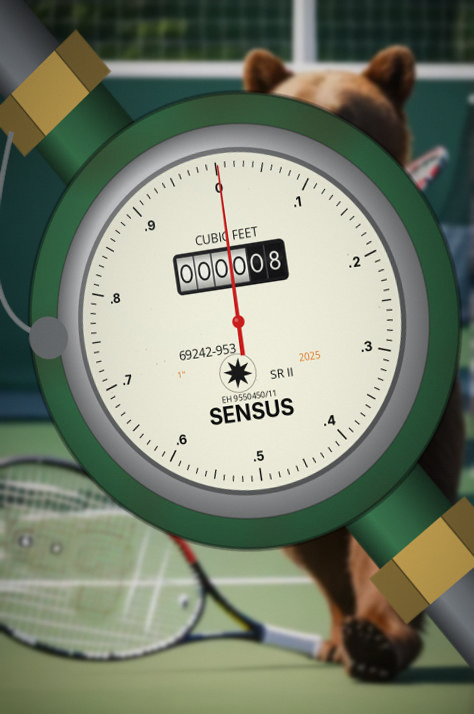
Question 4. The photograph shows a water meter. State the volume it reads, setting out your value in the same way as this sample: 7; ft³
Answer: 8.00; ft³
